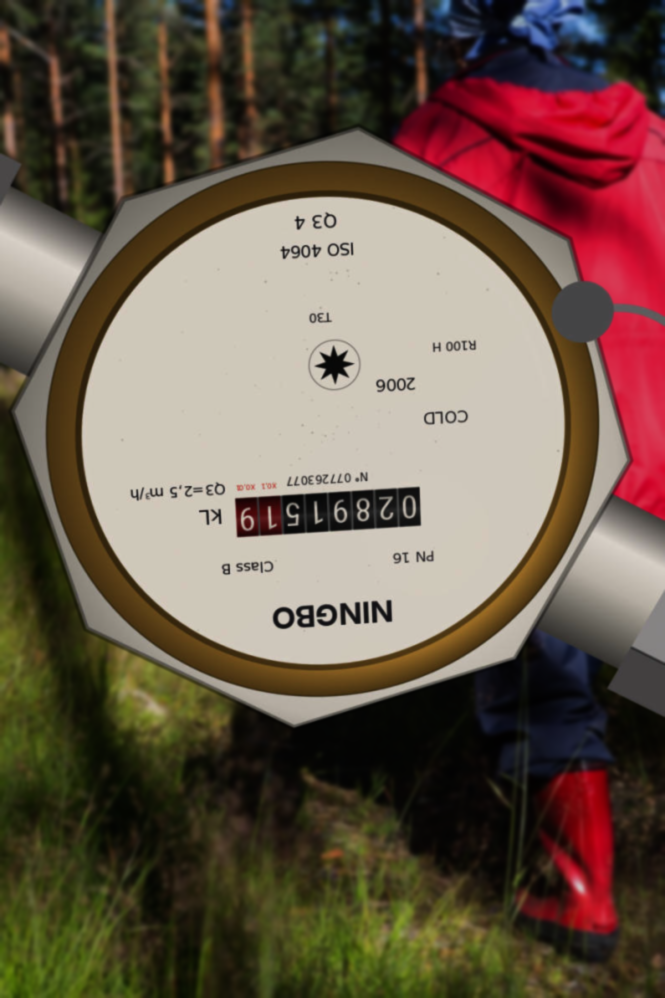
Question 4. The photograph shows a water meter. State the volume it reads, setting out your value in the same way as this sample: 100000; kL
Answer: 28915.19; kL
